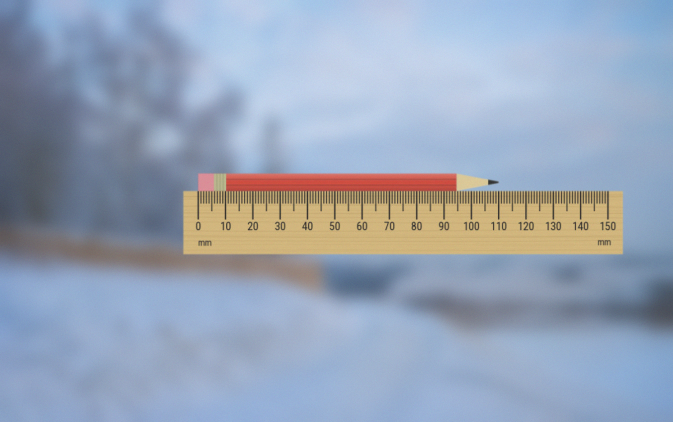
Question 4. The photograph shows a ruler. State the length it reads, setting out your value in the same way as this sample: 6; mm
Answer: 110; mm
